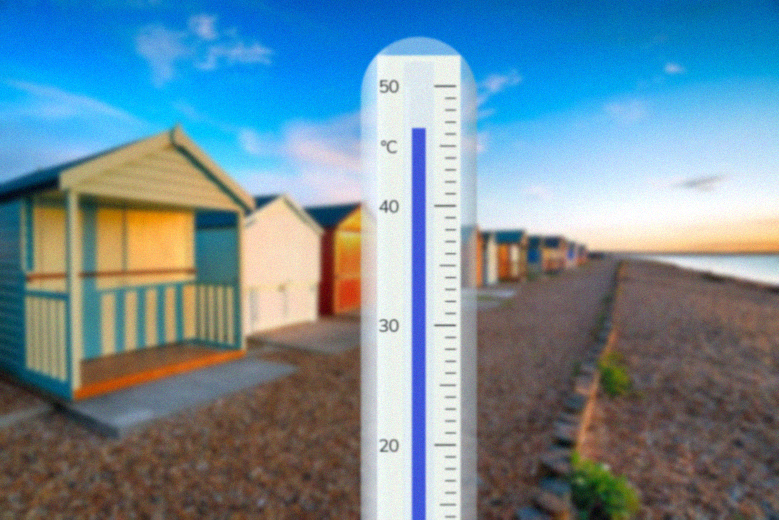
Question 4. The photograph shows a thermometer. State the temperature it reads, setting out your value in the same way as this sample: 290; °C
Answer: 46.5; °C
